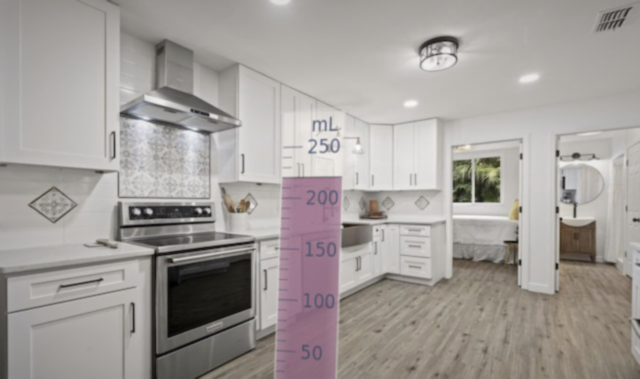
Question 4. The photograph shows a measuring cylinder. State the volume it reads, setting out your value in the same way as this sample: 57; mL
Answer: 220; mL
